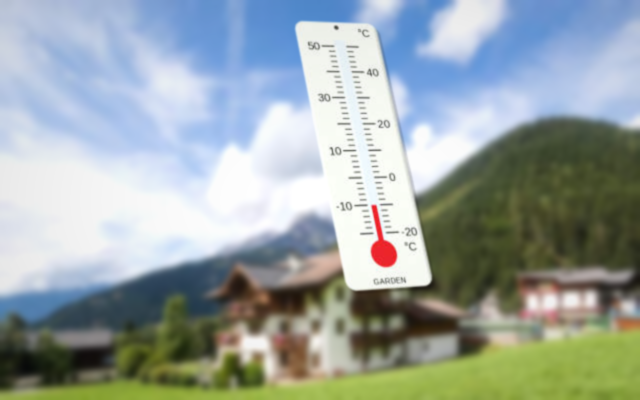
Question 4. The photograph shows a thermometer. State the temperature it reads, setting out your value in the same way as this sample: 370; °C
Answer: -10; °C
